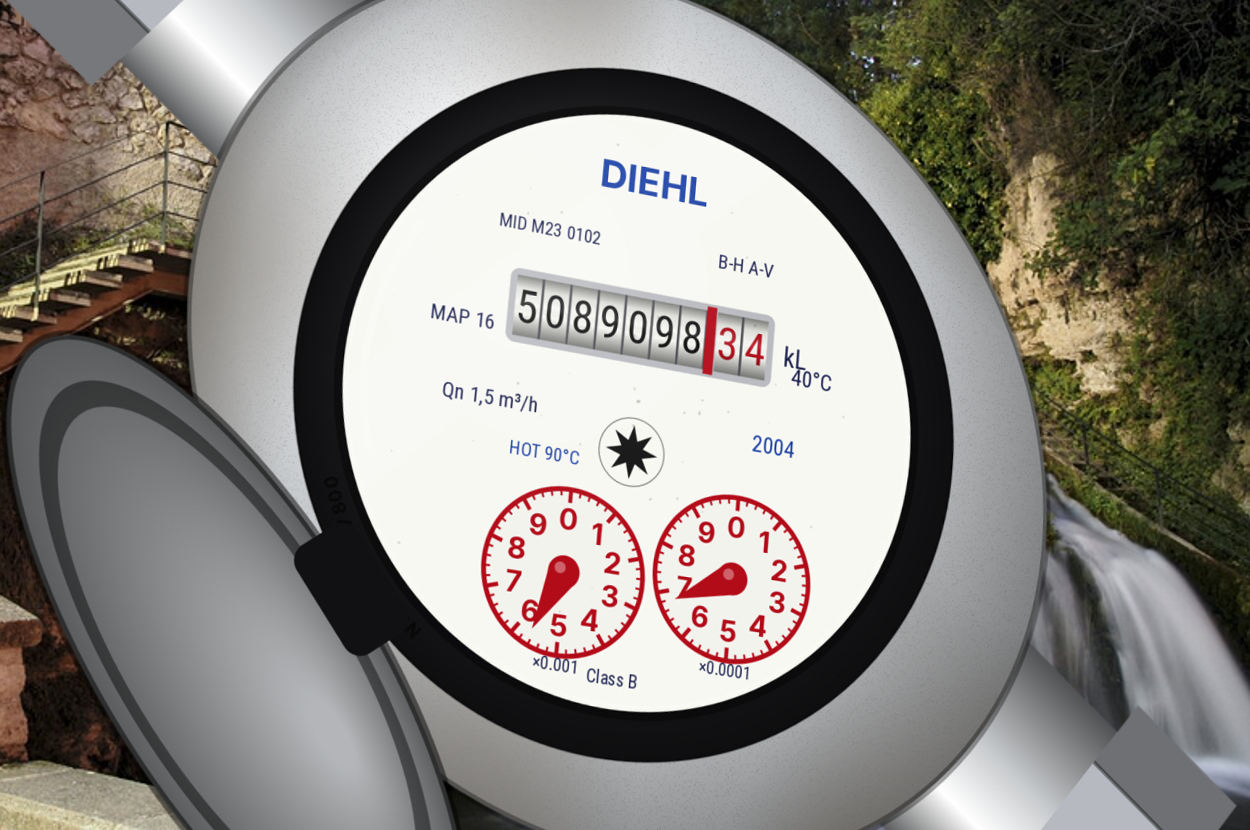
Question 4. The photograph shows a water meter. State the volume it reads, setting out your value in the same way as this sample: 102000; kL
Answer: 5089098.3456; kL
